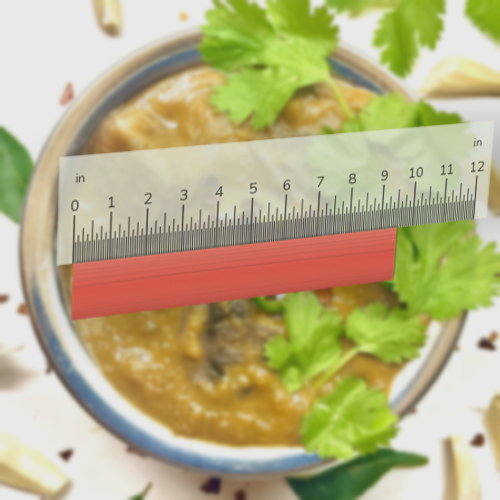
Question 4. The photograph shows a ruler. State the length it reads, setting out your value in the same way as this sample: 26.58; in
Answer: 9.5; in
